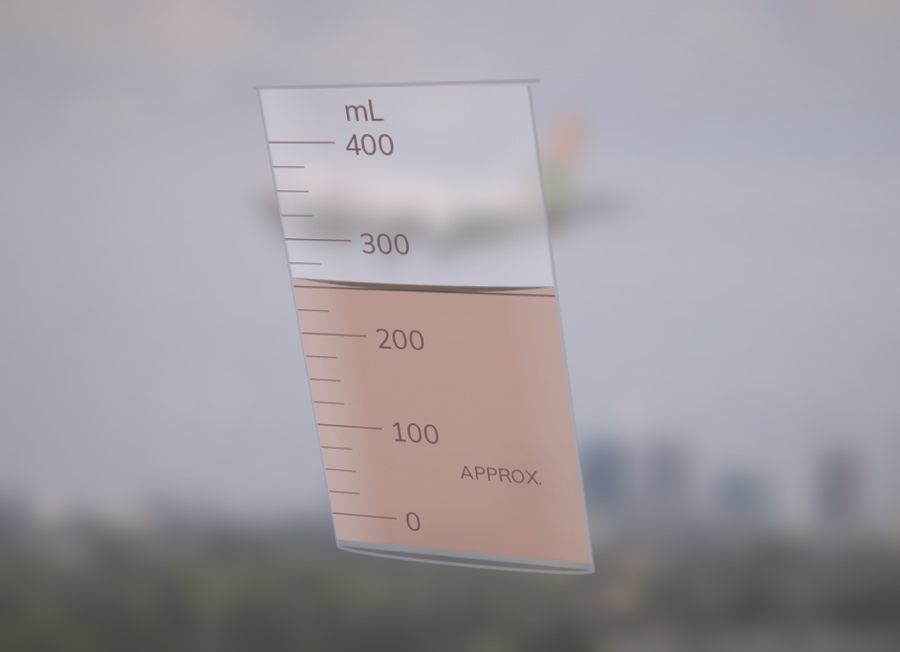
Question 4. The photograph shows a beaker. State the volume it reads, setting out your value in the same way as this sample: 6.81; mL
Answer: 250; mL
